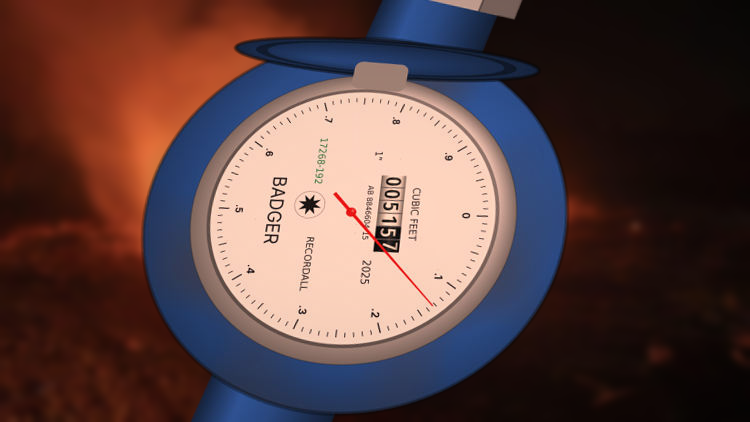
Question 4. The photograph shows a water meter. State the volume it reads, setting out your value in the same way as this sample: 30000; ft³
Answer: 5157.13; ft³
